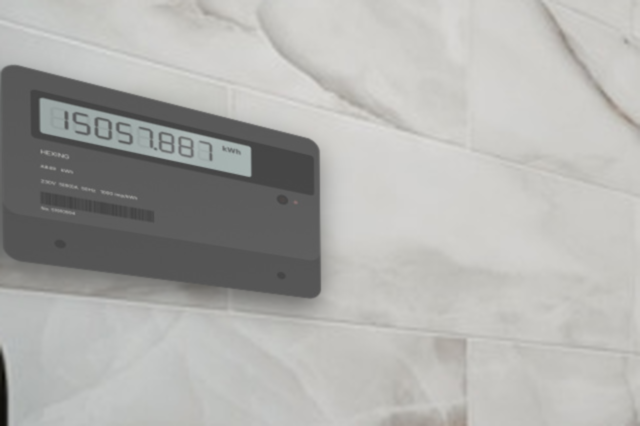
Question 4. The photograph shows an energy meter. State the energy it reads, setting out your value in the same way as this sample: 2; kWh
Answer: 15057.887; kWh
